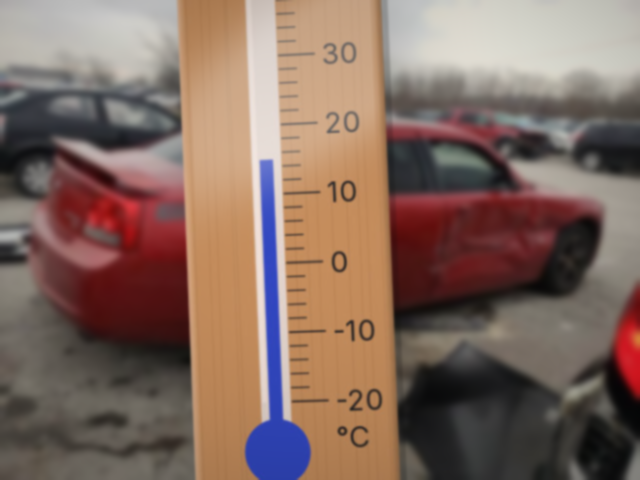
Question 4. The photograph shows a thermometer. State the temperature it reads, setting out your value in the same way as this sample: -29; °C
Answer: 15; °C
